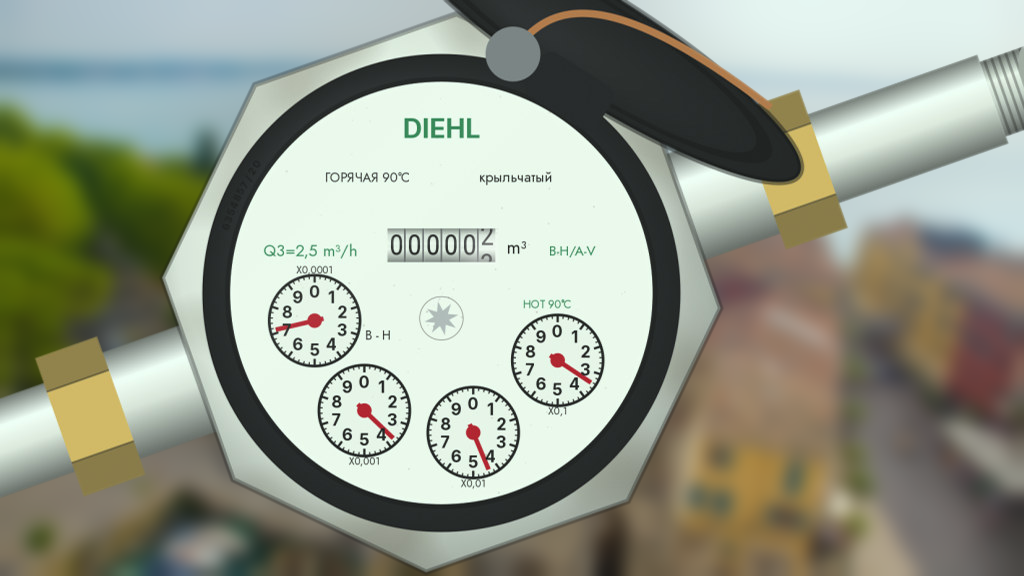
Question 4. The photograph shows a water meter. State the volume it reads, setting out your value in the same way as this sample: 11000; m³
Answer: 2.3437; m³
